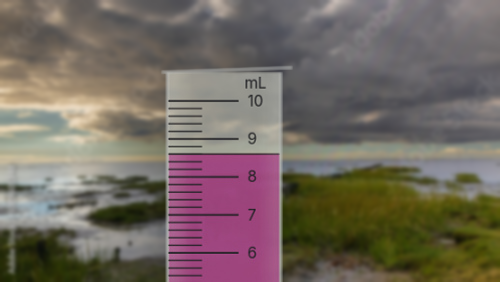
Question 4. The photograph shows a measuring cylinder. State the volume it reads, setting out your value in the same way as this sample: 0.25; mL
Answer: 8.6; mL
